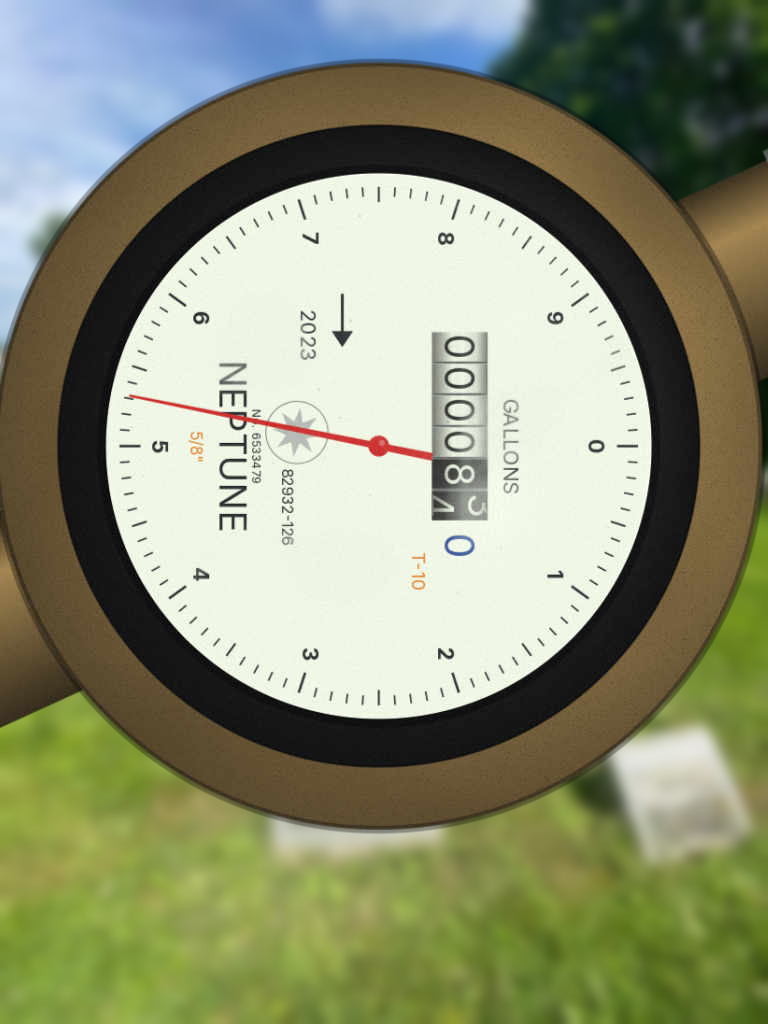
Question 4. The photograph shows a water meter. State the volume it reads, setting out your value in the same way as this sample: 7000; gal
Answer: 835.3; gal
